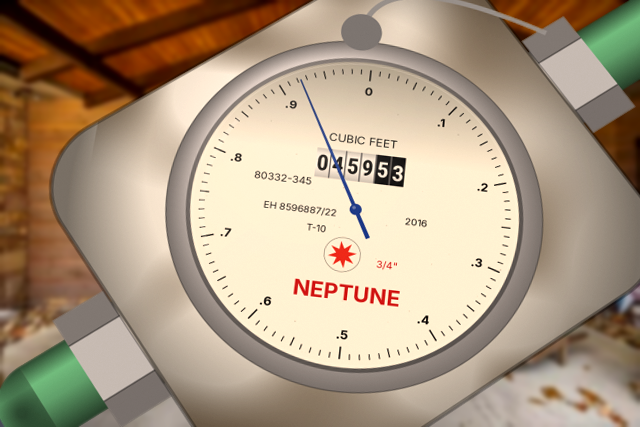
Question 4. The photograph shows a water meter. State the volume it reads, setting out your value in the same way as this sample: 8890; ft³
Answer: 45952.92; ft³
